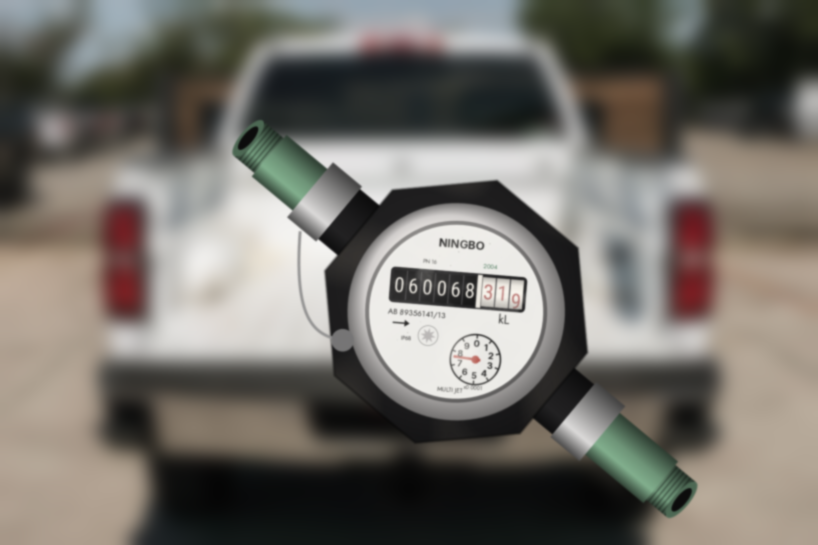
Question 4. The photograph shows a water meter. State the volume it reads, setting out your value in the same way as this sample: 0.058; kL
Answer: 60068.3187; kL
